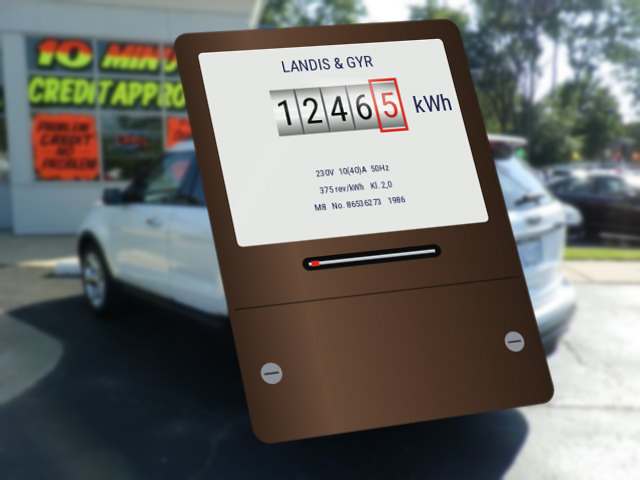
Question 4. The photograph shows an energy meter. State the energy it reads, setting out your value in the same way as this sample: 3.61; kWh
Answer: 1246.5; kWh
